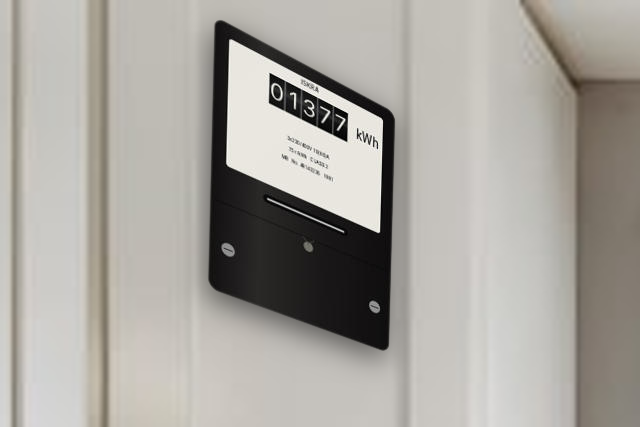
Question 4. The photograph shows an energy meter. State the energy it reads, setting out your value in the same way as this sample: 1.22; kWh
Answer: 1377; kWh
